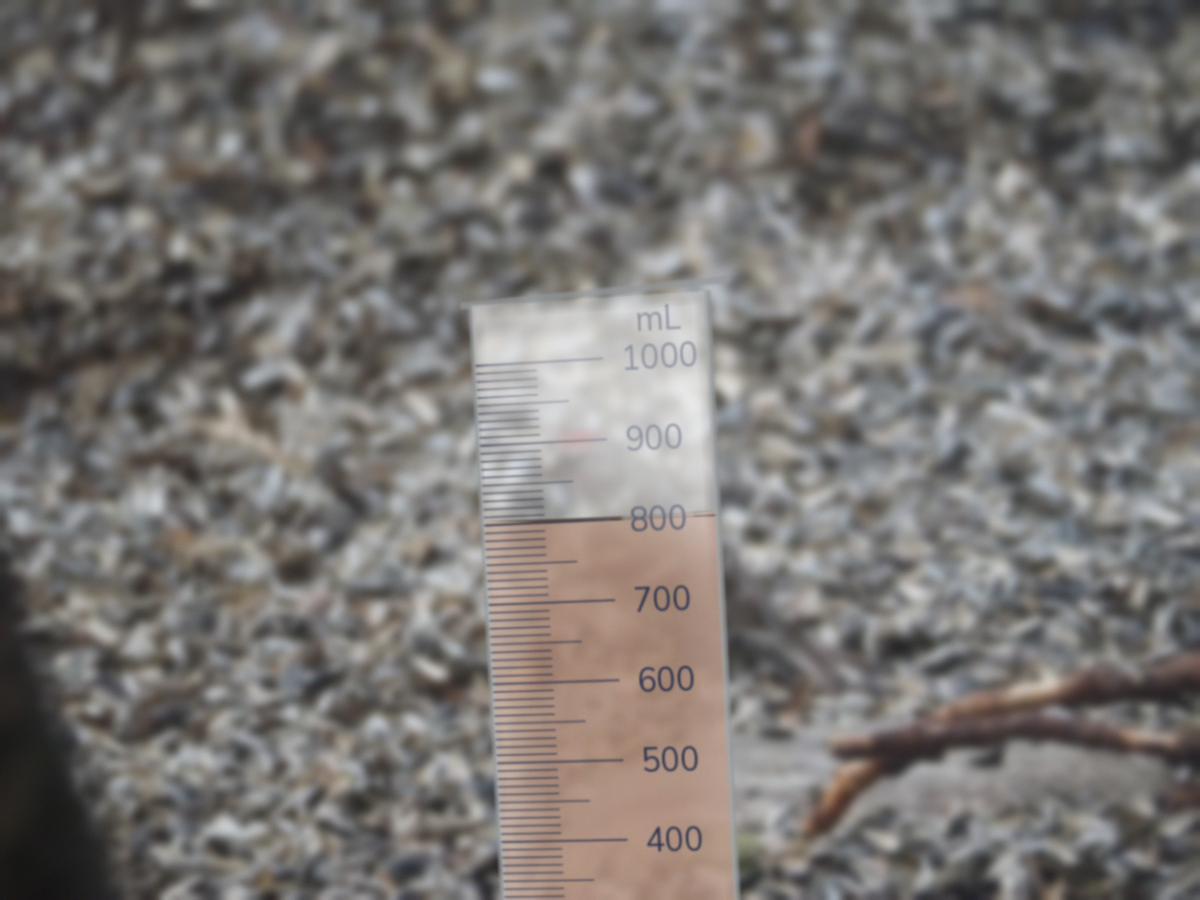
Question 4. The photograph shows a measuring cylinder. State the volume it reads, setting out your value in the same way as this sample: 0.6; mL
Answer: 800; mL
